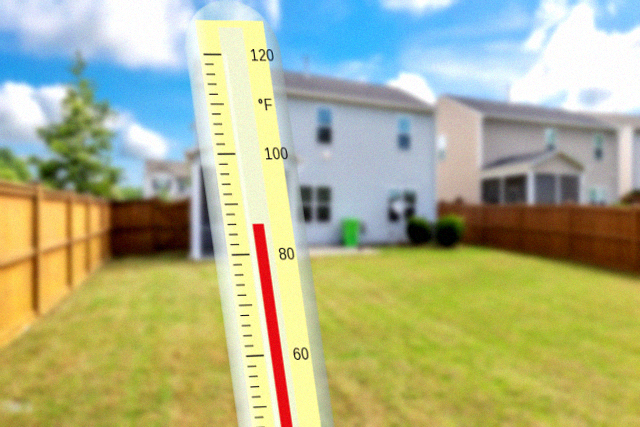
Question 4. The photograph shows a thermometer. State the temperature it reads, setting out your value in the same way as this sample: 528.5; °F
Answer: 86; °F
